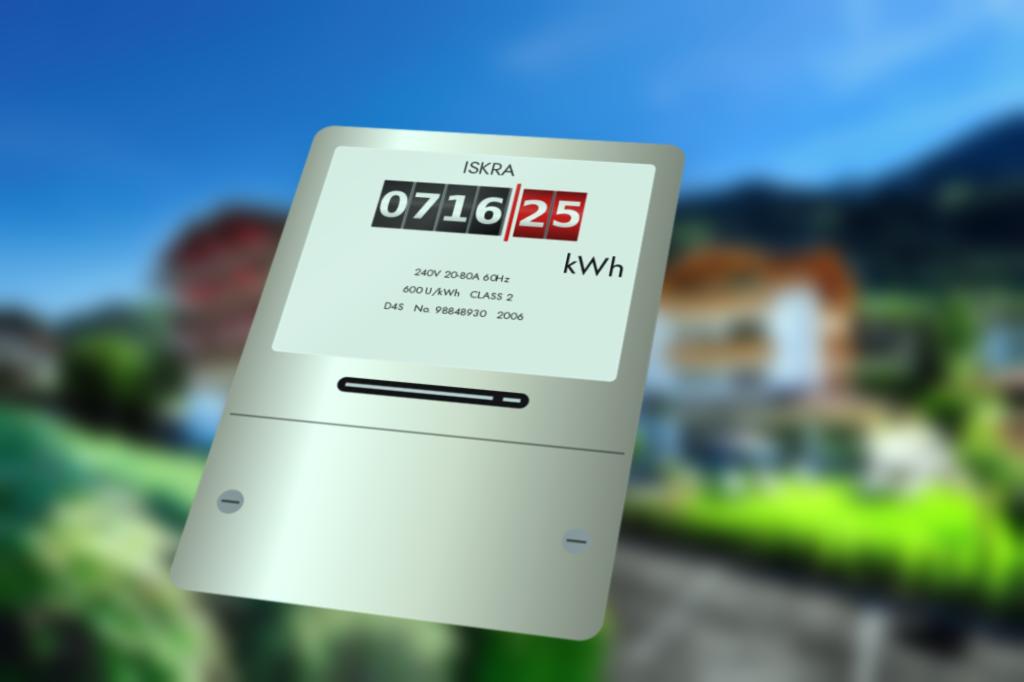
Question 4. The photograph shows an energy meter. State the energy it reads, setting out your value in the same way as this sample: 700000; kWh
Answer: 716.25; kWh
